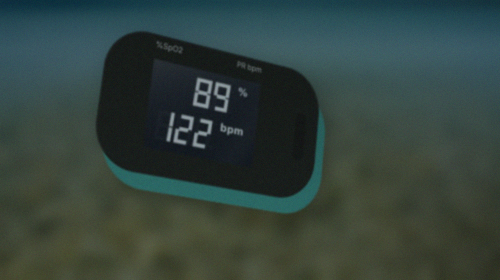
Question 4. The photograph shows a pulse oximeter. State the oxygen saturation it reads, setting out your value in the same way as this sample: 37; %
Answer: 89; %
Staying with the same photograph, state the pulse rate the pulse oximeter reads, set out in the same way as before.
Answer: 122; bpm
